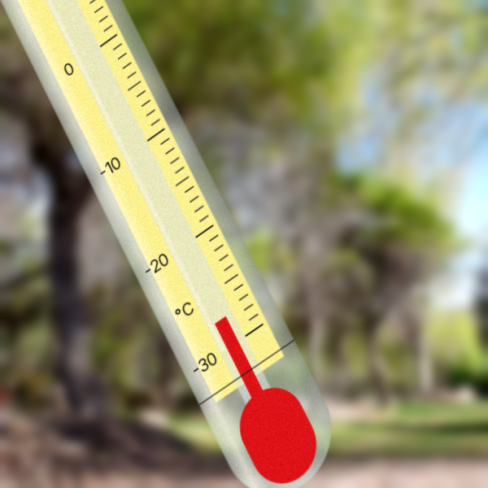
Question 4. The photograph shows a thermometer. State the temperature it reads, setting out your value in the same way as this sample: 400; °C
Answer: -27.5; °C
